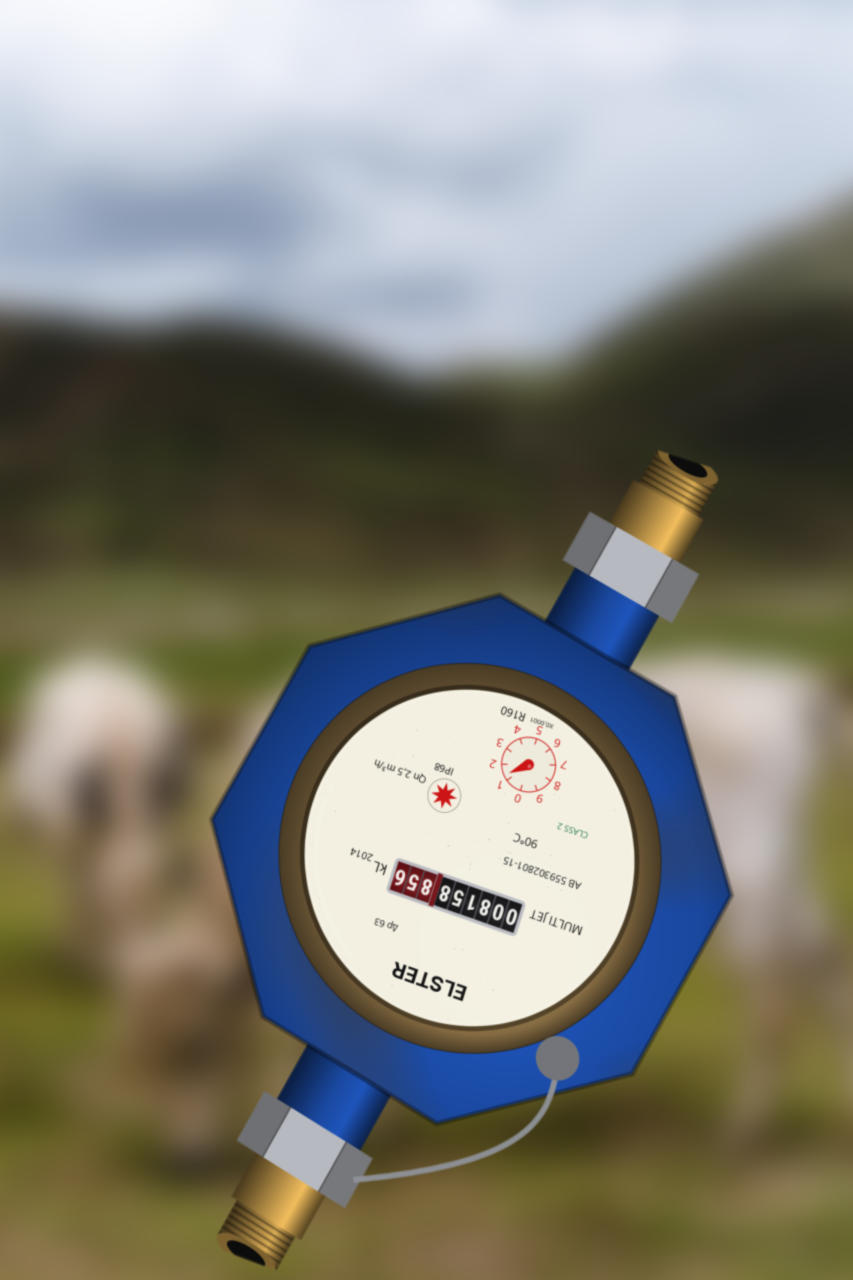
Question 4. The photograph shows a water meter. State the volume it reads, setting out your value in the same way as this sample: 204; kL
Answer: 8158.8561; kL
